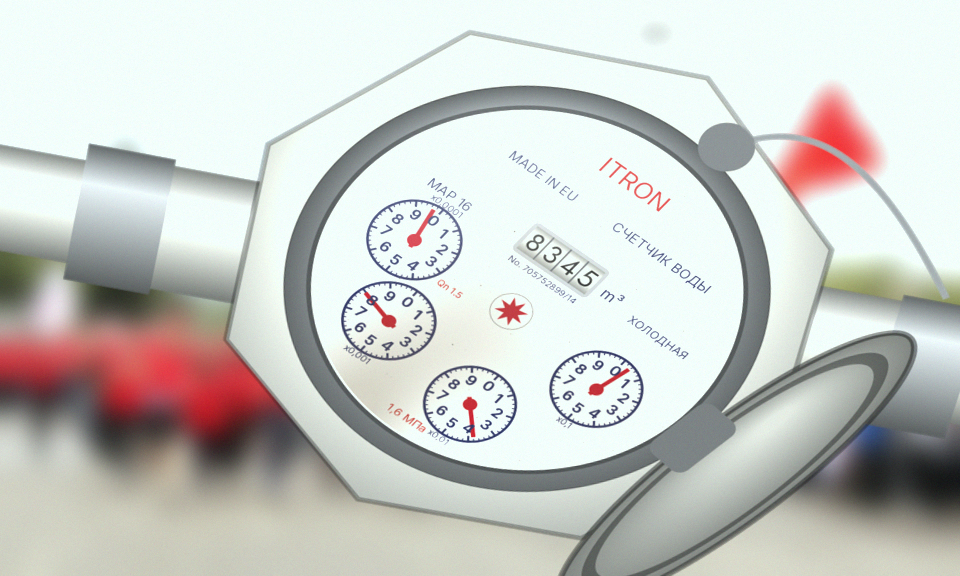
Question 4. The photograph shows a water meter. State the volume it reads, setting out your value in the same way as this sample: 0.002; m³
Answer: 8345.0379; m³
